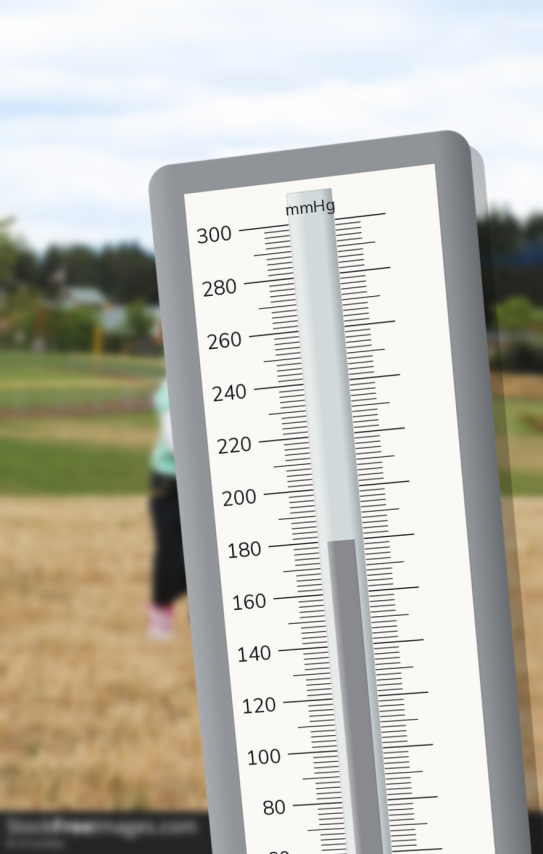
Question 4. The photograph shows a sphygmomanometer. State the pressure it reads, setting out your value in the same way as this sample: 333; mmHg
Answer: 180; mmHg
